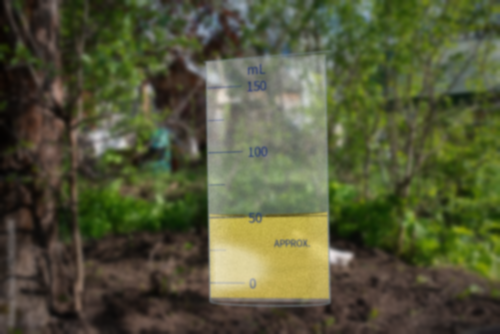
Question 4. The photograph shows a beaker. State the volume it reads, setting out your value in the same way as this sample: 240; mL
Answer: 50; mL
